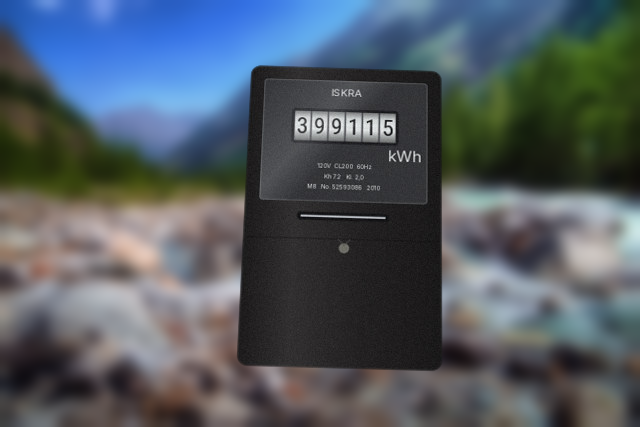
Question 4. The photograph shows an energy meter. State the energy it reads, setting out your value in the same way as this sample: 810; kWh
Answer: 399115; kWh
